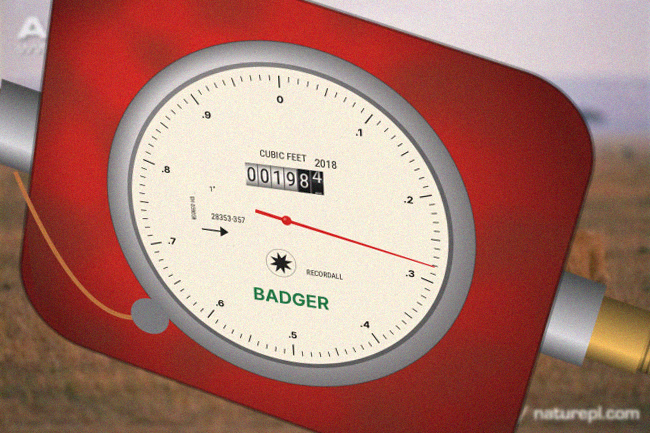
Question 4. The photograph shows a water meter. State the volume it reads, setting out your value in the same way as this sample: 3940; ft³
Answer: 1984.28; ft³
